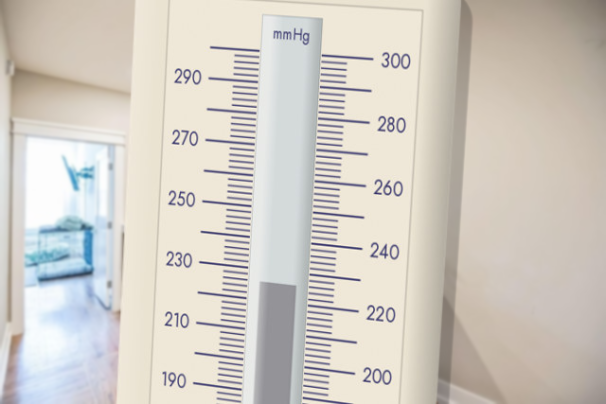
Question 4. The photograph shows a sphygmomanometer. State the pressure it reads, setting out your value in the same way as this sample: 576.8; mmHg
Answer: 226; mmHg
